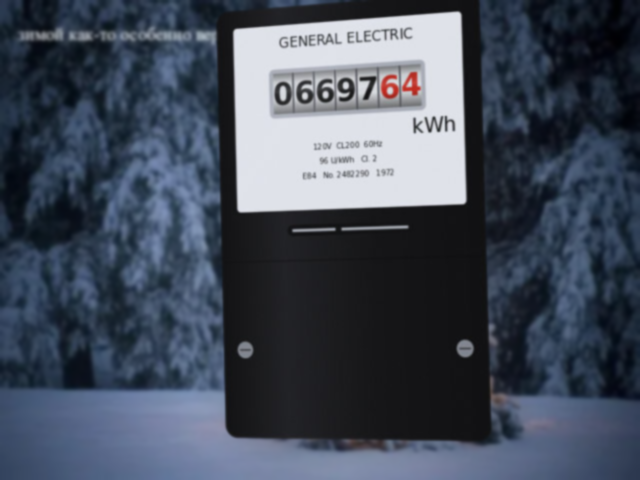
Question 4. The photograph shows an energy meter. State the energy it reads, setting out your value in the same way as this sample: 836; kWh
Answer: 6697.64; kWh
